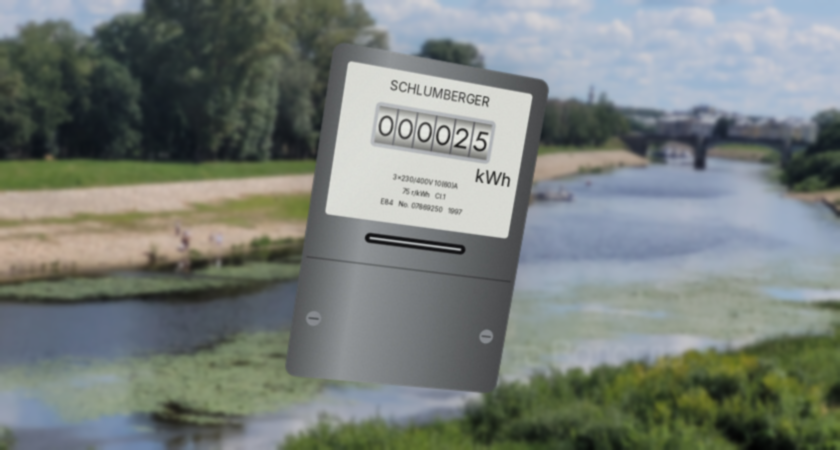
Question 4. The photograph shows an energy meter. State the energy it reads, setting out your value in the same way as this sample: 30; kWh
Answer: 25; kWh
